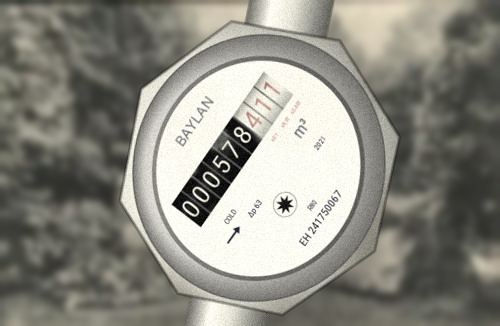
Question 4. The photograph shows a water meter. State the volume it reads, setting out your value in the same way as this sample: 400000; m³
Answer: 578.411; m³
